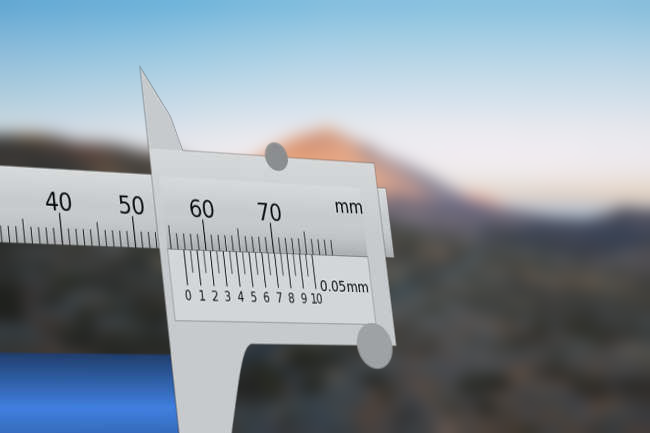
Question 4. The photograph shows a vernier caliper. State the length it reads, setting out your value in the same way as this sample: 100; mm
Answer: 56.8; mm
